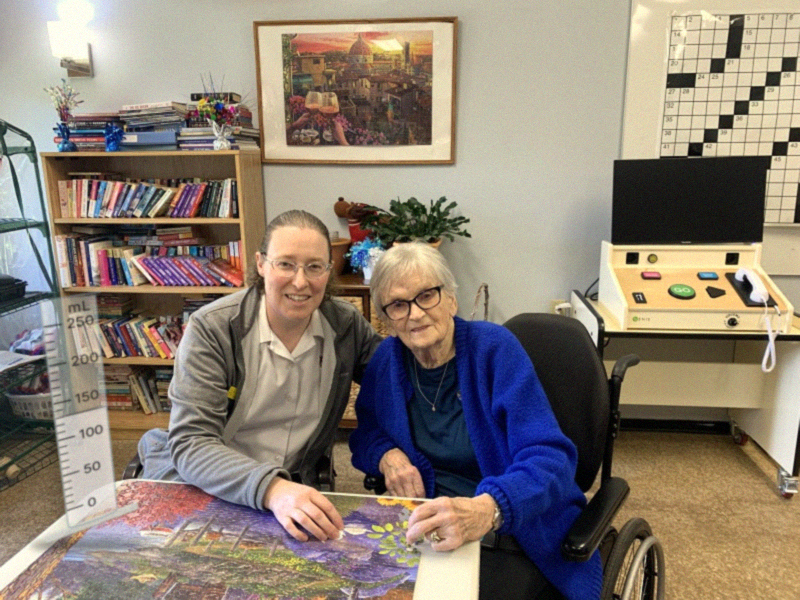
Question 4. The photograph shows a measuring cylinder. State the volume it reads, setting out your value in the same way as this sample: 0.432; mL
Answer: 130; mL
